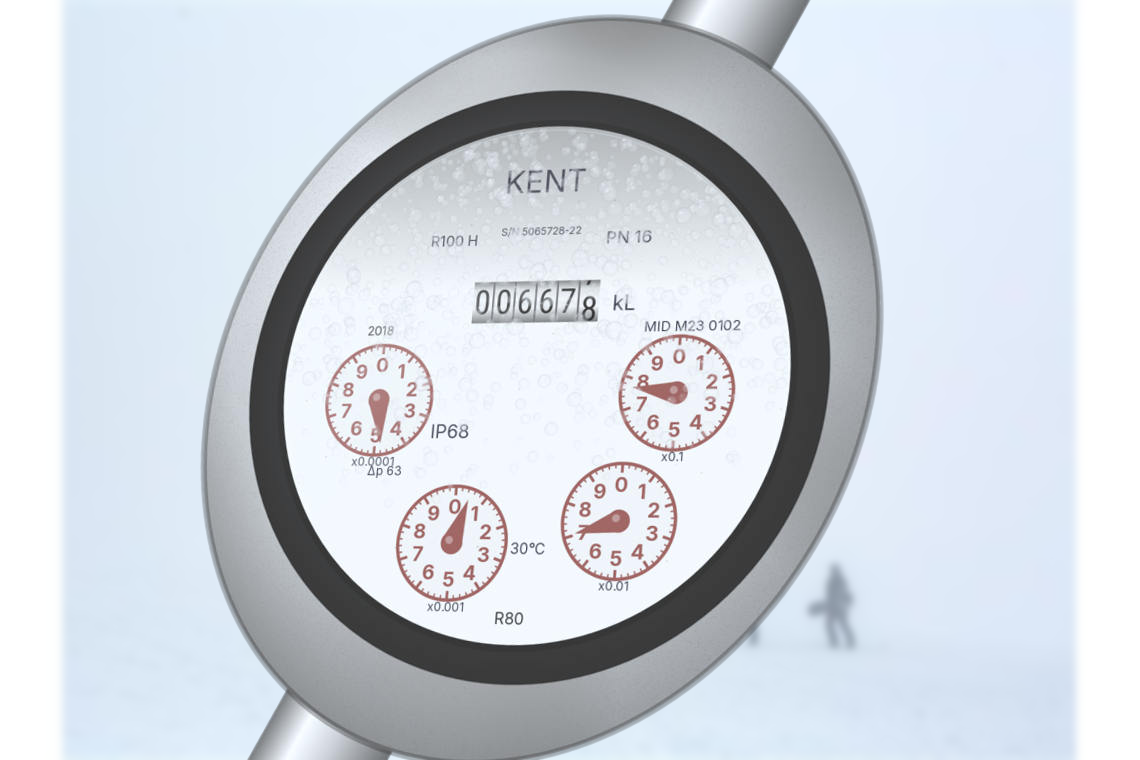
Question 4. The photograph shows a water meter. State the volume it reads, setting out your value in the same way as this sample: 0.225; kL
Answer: 6677.7704; kL
